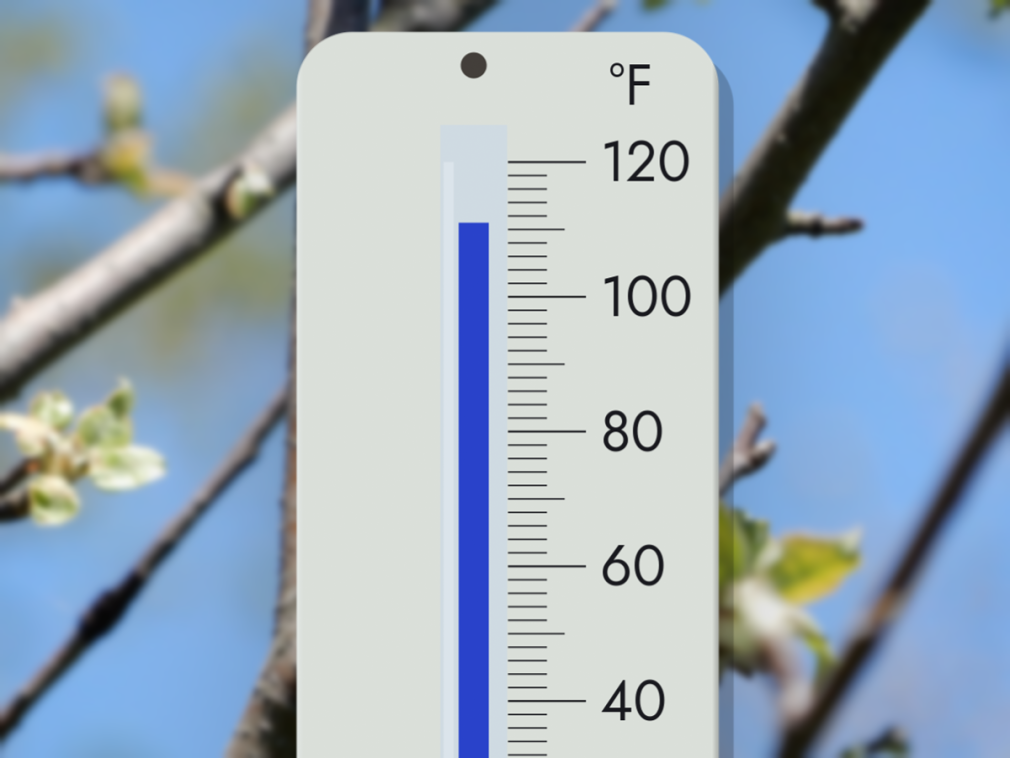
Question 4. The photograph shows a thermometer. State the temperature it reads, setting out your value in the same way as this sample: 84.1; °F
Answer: 111; °F
